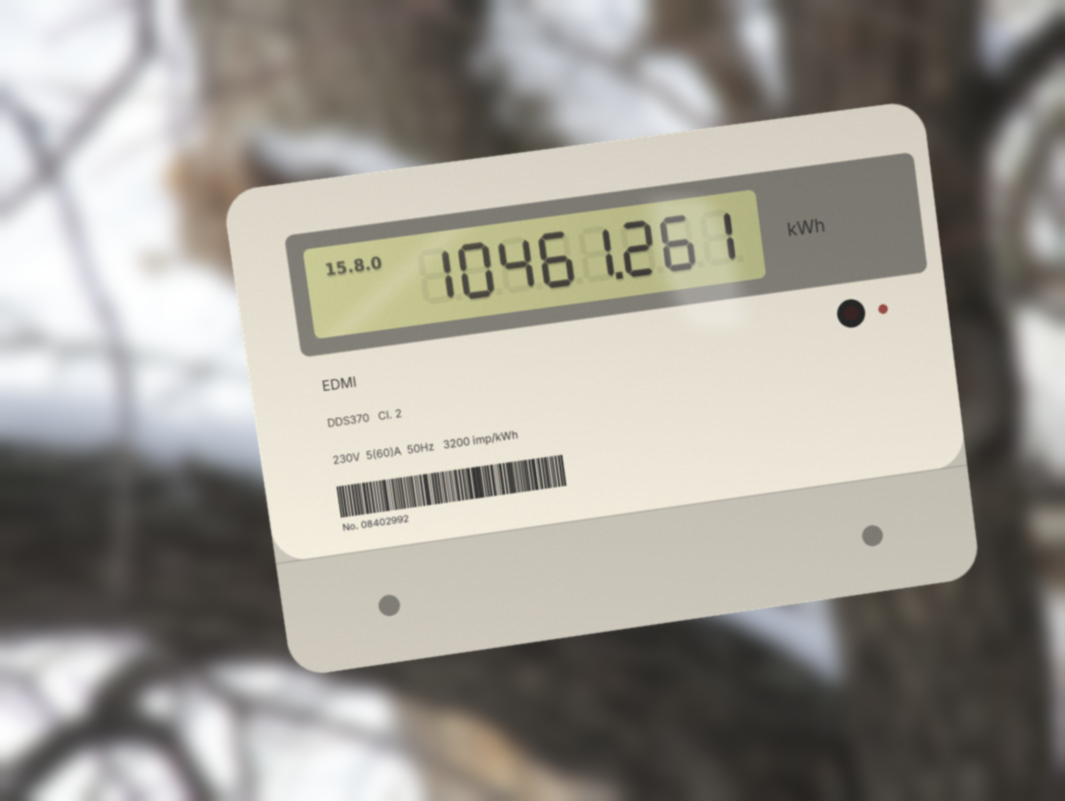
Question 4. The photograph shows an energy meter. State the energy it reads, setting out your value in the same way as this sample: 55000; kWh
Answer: 10461.261; kWh
